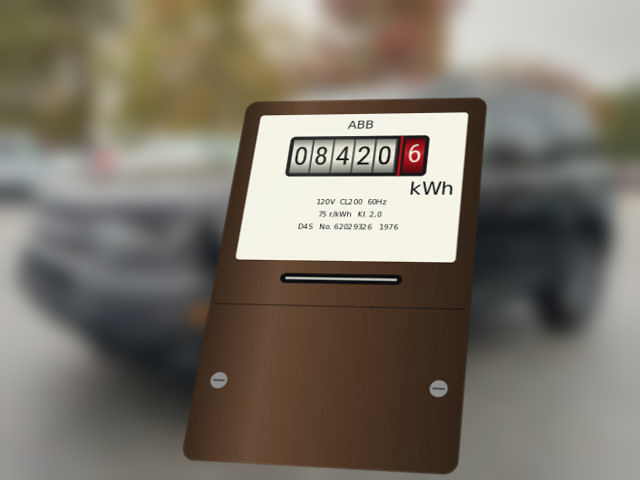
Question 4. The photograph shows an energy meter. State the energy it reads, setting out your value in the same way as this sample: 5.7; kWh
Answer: 8420.6; kWh
